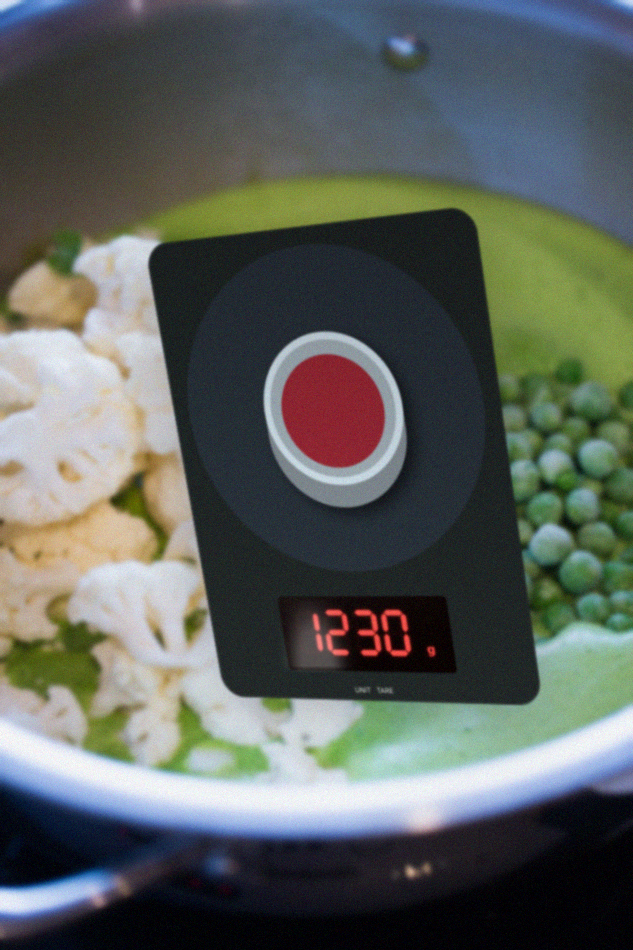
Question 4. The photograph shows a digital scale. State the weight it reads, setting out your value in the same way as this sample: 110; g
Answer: 1230; g
